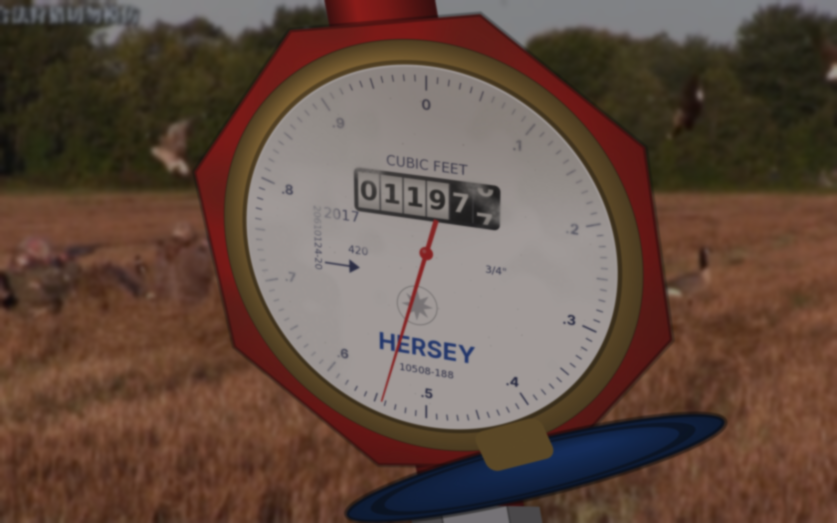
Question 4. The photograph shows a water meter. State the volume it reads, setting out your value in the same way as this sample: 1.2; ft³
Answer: 11976.54; ft³
